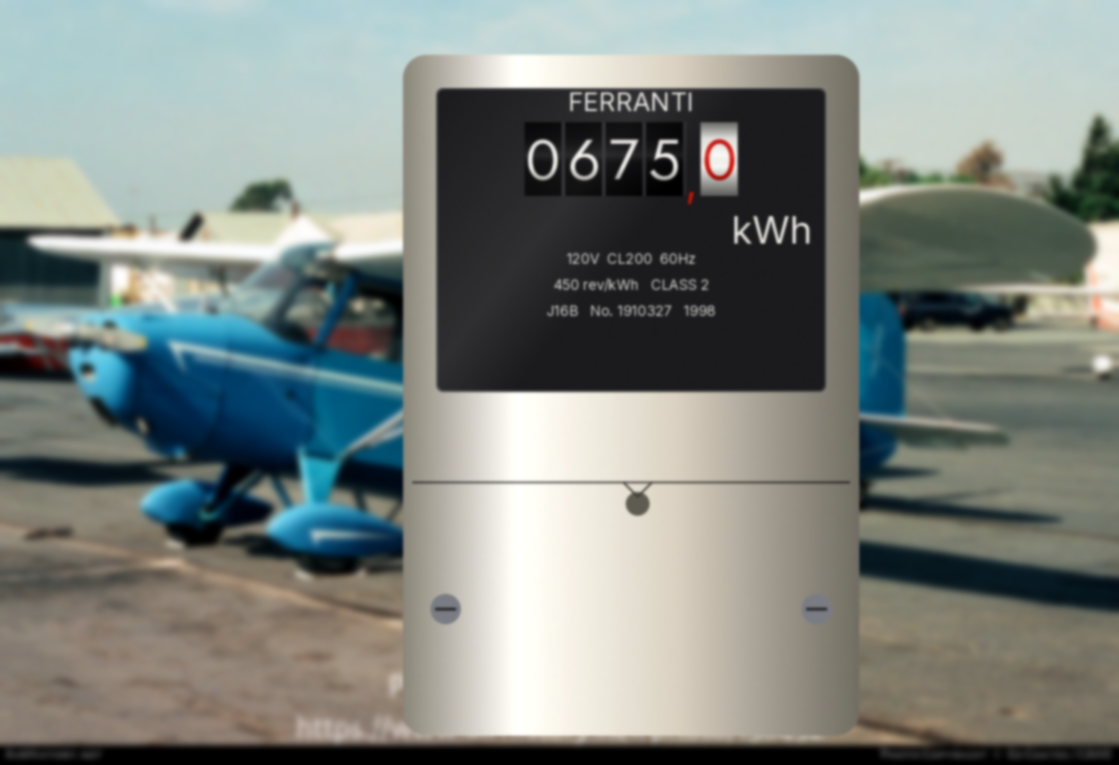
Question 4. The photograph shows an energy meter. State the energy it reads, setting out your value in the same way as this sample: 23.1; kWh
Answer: 675.0; kWh
